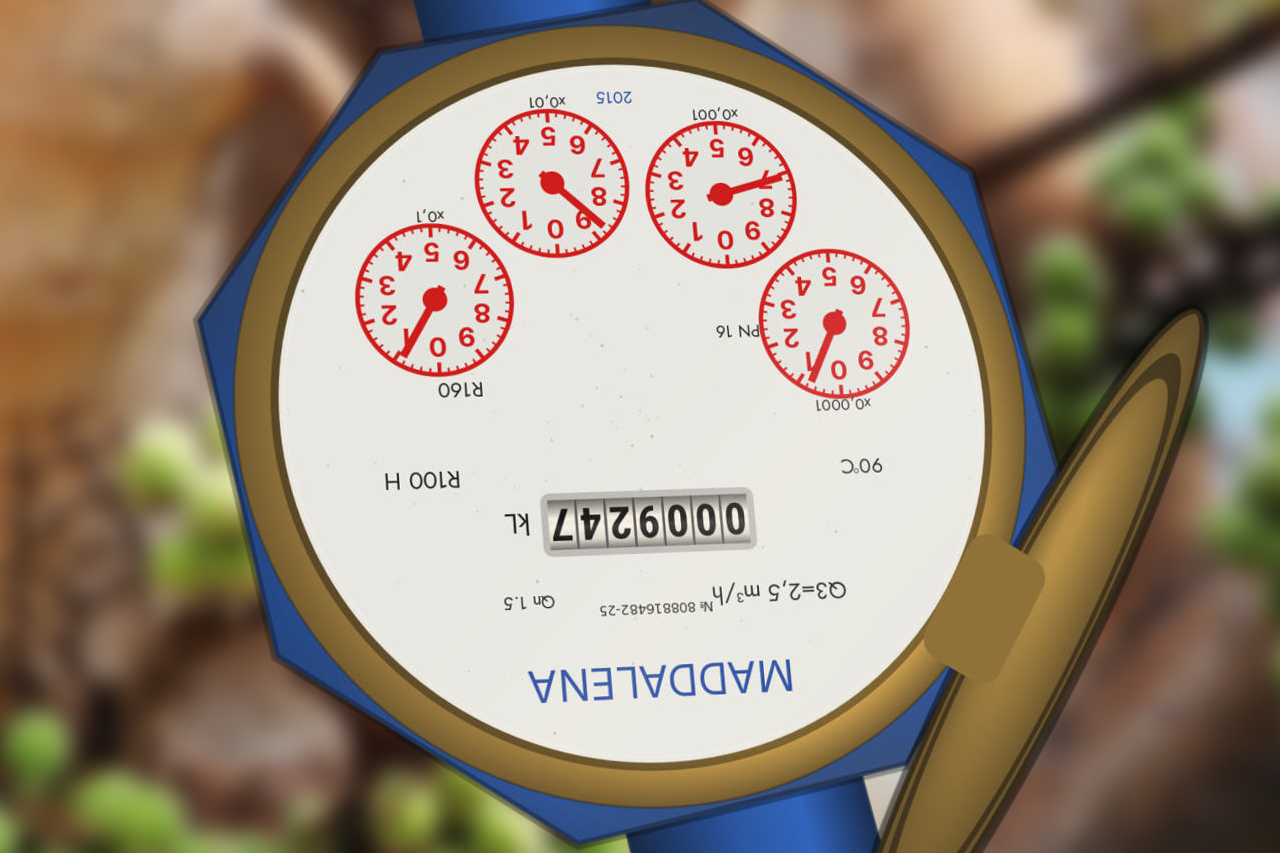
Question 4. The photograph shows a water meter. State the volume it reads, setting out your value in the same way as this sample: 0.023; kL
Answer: 9247.0870; kL
